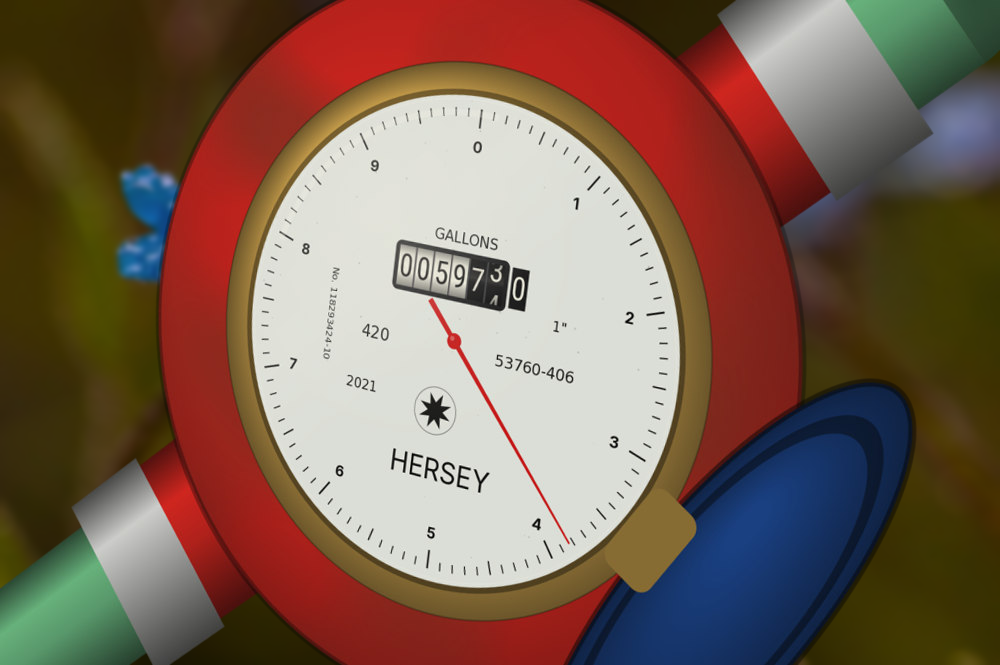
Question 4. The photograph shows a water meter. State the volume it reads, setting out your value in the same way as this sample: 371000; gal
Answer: 59733.8; gal
